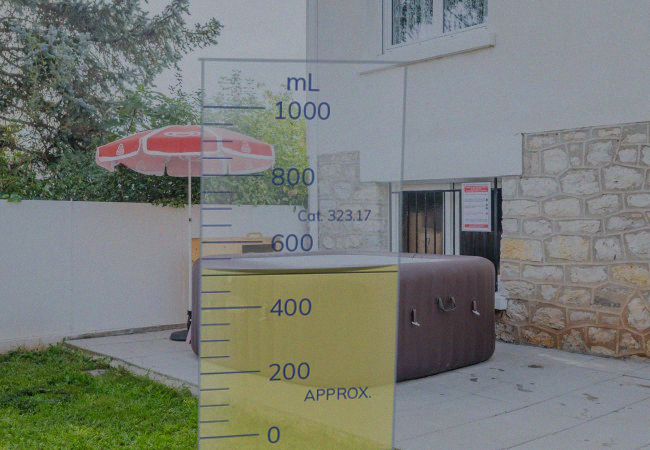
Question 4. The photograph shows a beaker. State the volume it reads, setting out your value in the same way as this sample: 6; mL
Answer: 500; mL
